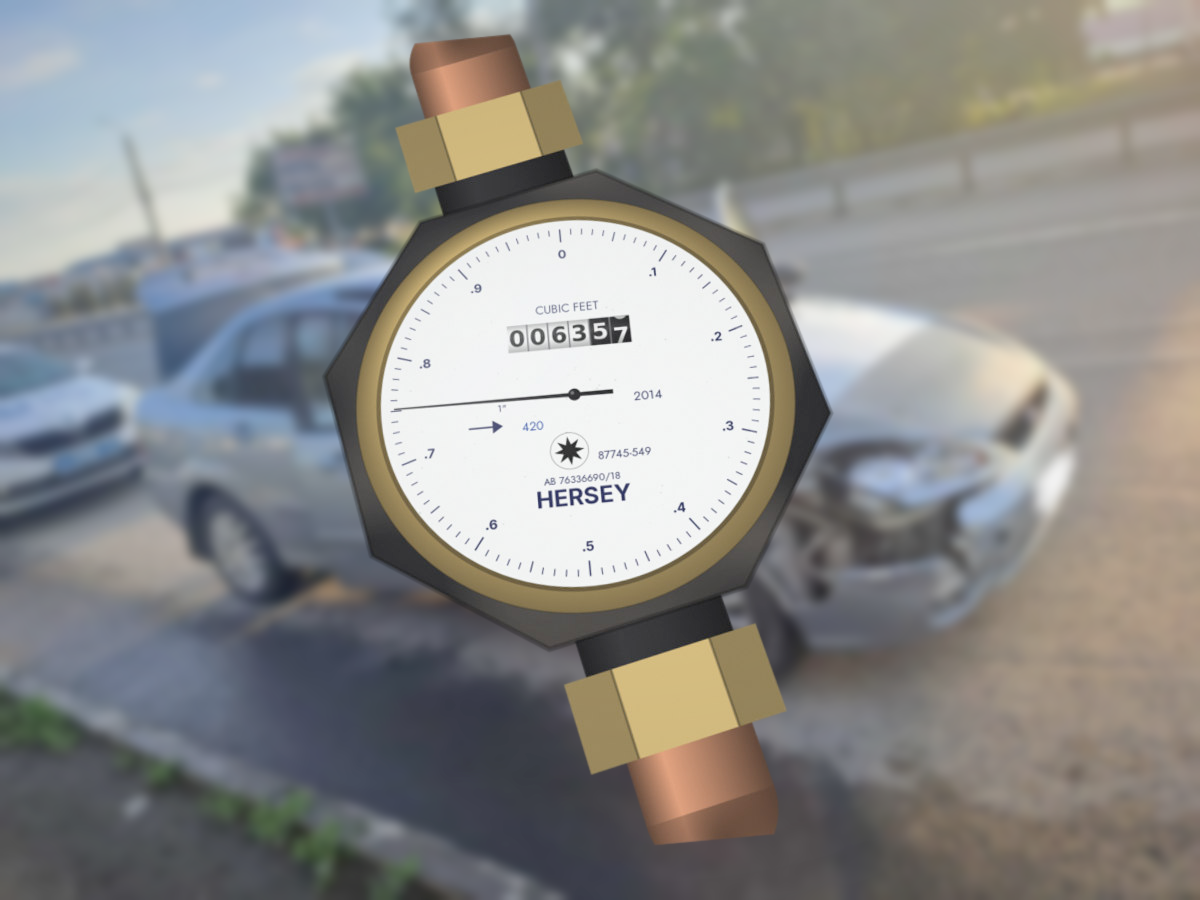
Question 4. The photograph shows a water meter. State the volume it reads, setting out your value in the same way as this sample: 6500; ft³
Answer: 6356.75; ft³
